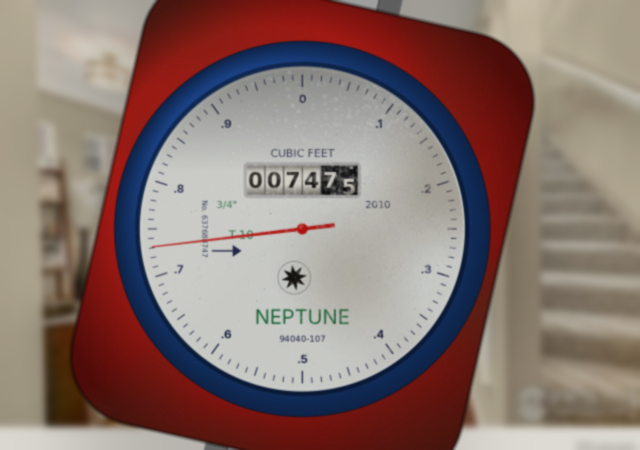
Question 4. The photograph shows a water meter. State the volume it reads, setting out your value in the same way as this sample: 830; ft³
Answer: 7474.73; ft³
